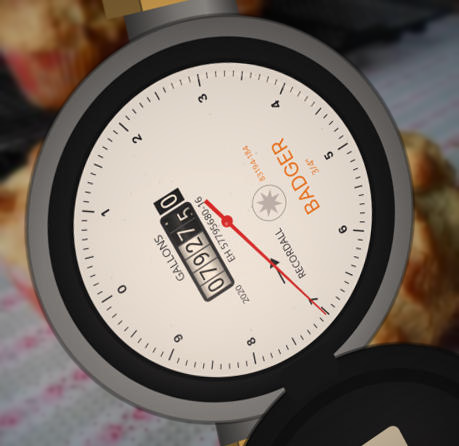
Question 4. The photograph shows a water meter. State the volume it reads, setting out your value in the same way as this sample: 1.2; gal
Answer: 792747.0; gal
